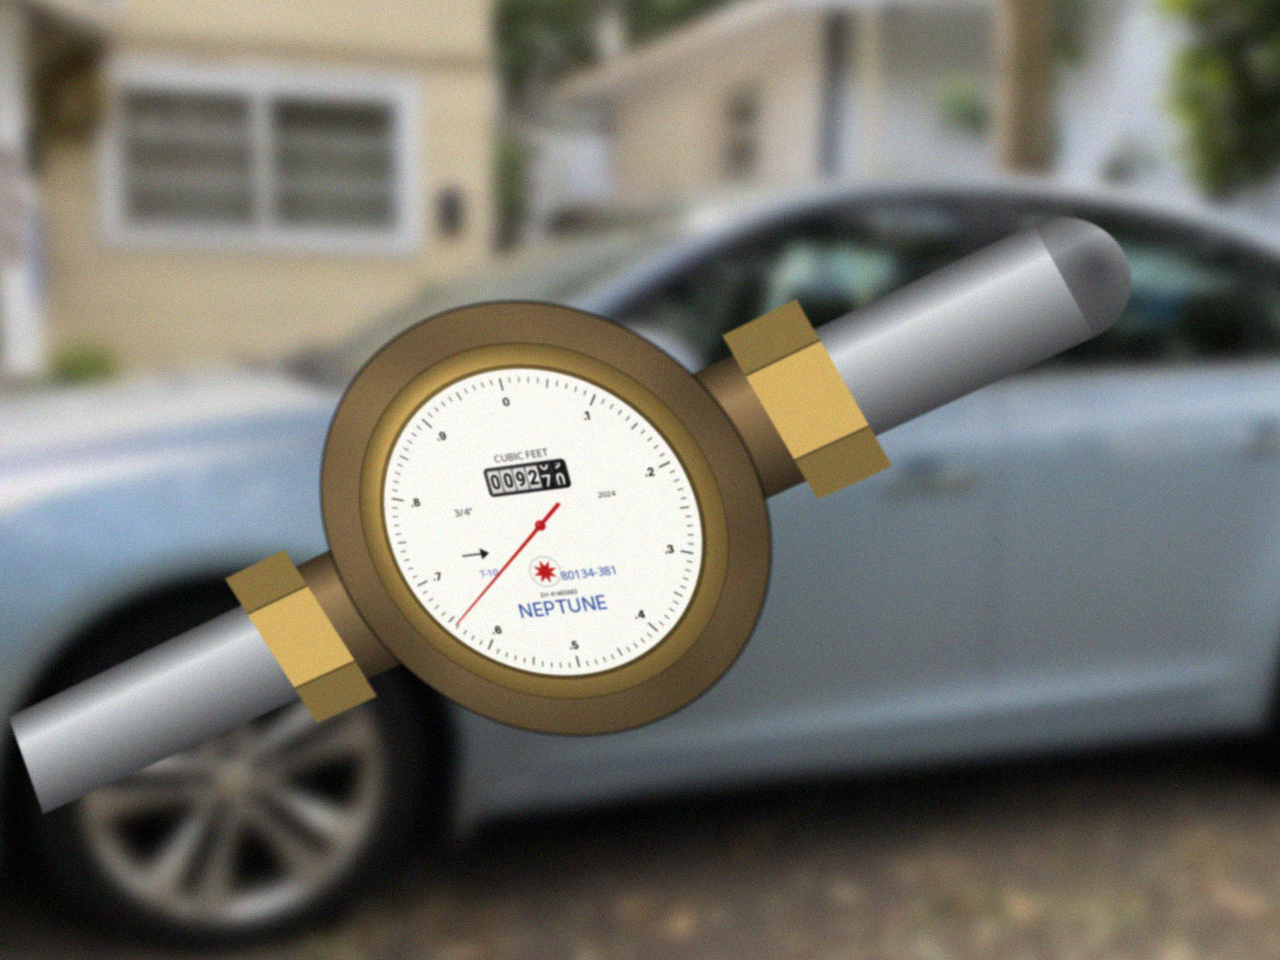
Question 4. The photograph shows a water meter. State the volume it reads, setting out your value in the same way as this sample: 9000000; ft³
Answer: 9269.64; ft³
